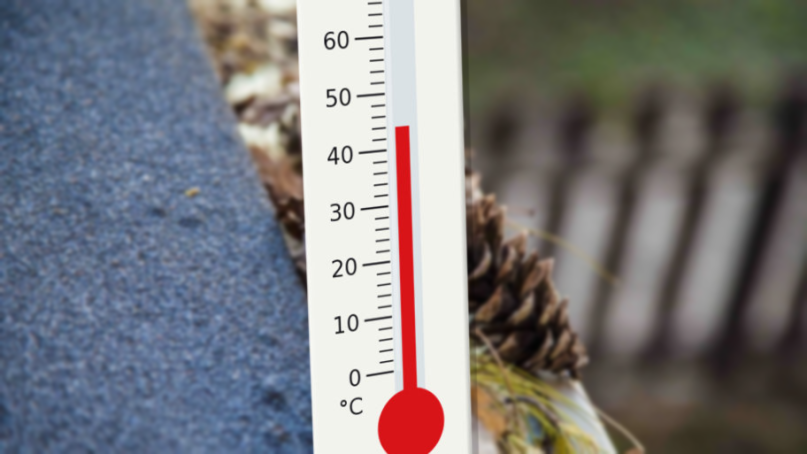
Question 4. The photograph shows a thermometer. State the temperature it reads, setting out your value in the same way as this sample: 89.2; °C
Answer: 44; °C
